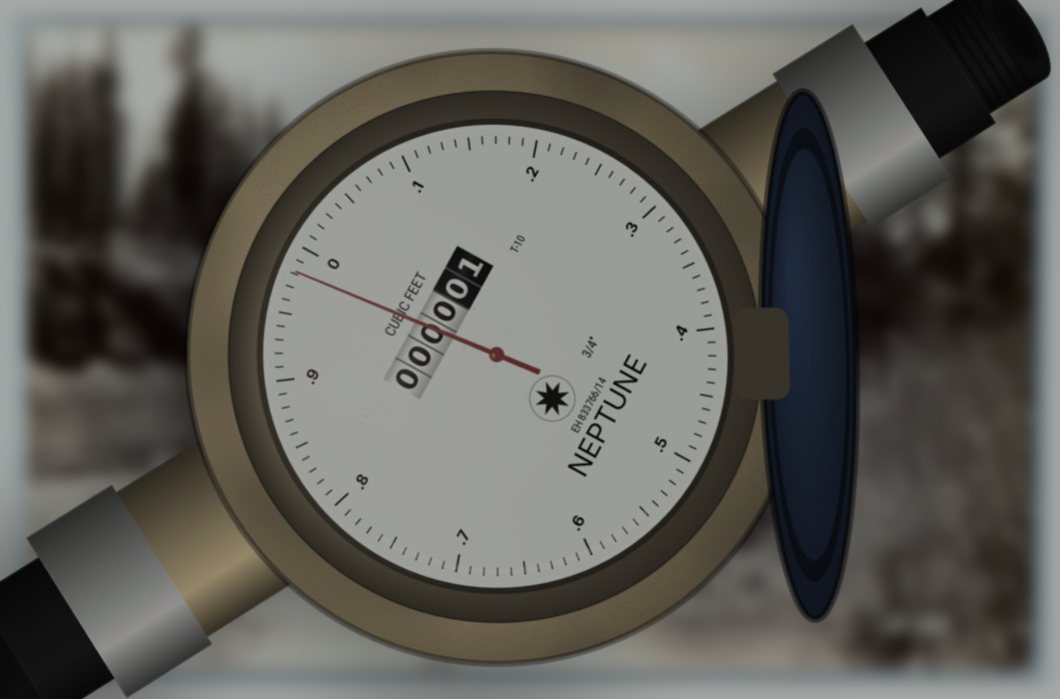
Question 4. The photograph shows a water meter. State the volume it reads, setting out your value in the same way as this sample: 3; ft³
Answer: 0.98; ft³
